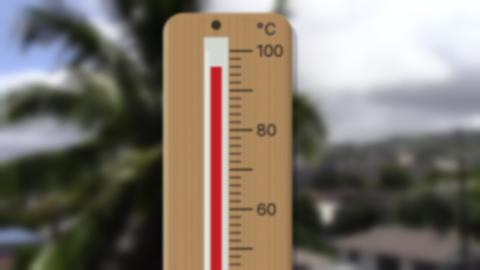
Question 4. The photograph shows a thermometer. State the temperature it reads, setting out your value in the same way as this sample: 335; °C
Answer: 96; °C
